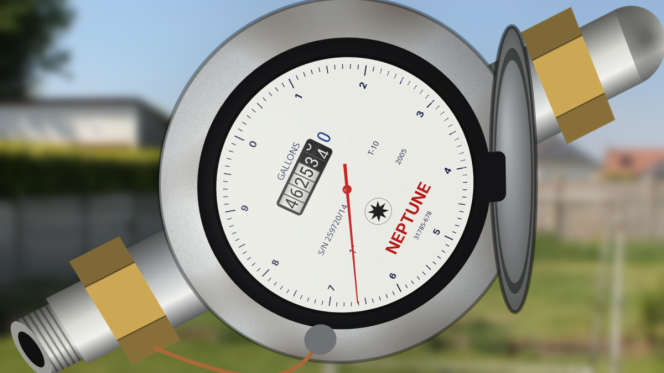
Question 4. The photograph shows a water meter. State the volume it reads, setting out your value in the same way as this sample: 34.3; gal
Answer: 4625336.6; gal
